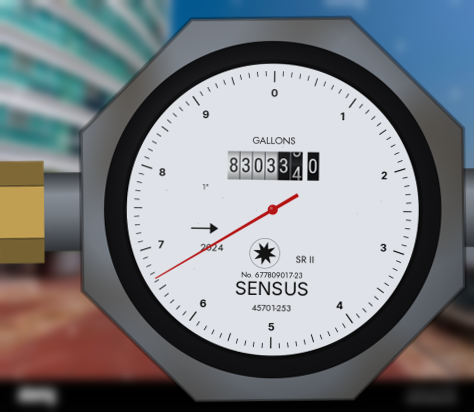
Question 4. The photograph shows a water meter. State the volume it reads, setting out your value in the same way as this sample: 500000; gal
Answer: 8303336.6; gal
